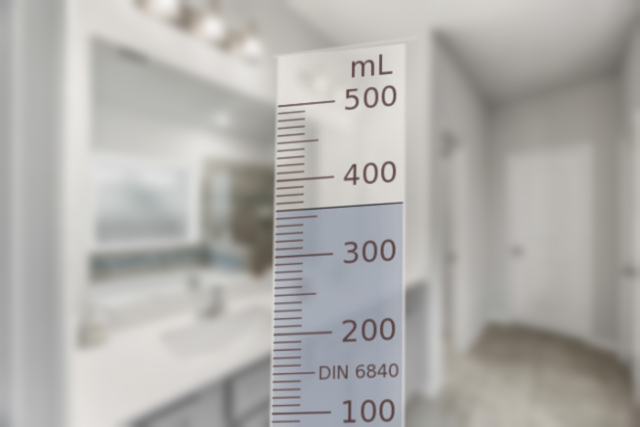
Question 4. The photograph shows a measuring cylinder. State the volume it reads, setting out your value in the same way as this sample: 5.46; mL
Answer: 360; mL
